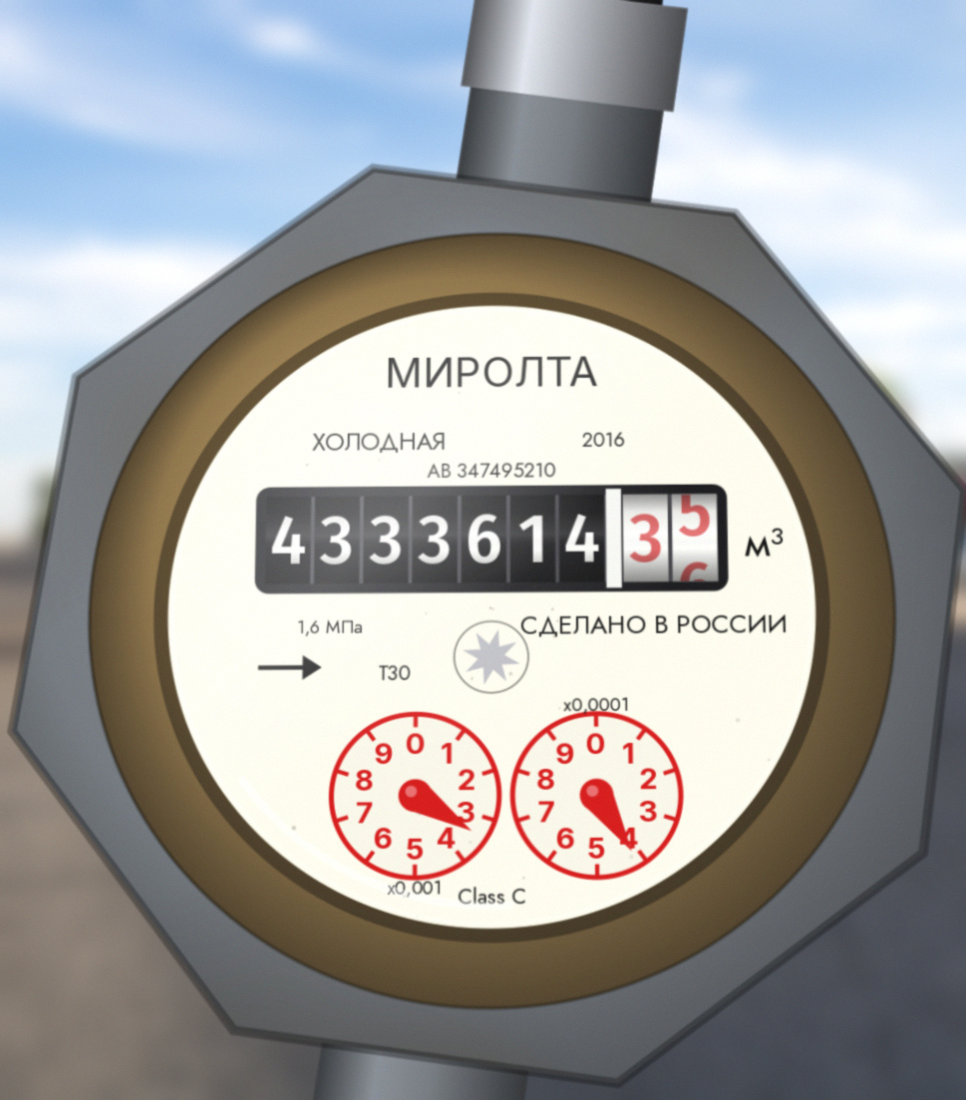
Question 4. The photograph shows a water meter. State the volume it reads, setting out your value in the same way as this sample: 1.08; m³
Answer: 4333614.3534; m³
